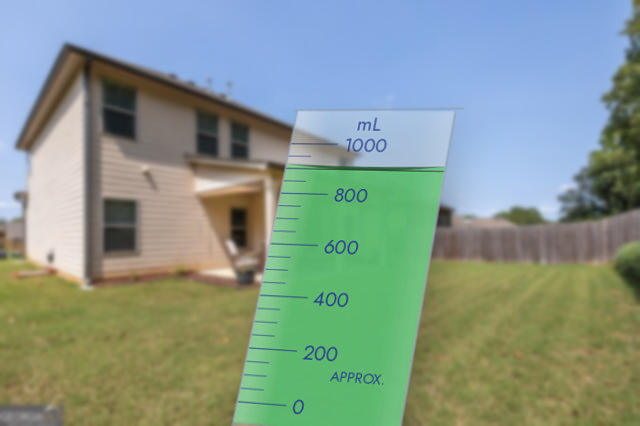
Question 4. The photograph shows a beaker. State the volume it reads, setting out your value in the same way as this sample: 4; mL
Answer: 900; mL
